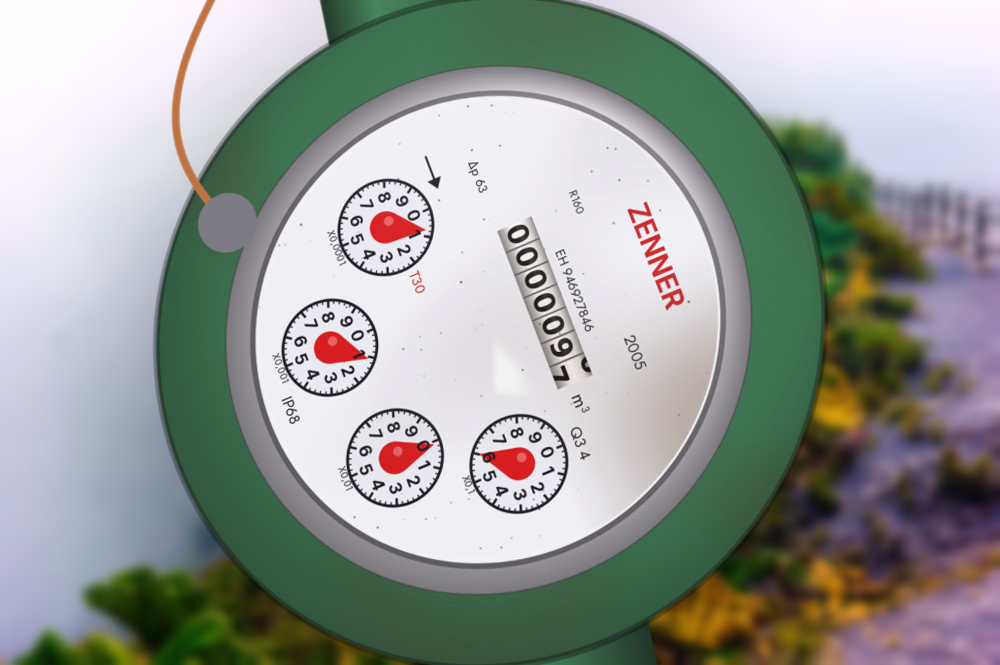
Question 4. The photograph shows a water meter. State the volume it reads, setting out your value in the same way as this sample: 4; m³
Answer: 96.6010; m³
